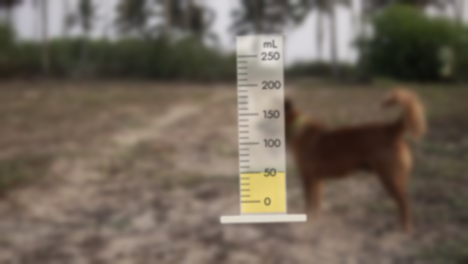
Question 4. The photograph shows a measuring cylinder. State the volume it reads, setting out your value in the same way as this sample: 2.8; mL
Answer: 50; mL
